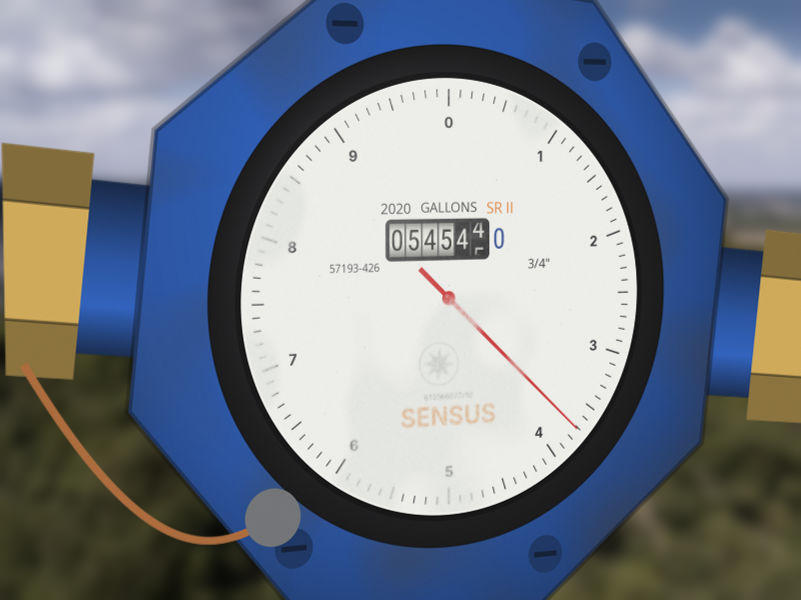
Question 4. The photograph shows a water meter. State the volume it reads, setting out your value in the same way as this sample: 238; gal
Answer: 545443.7; gal
